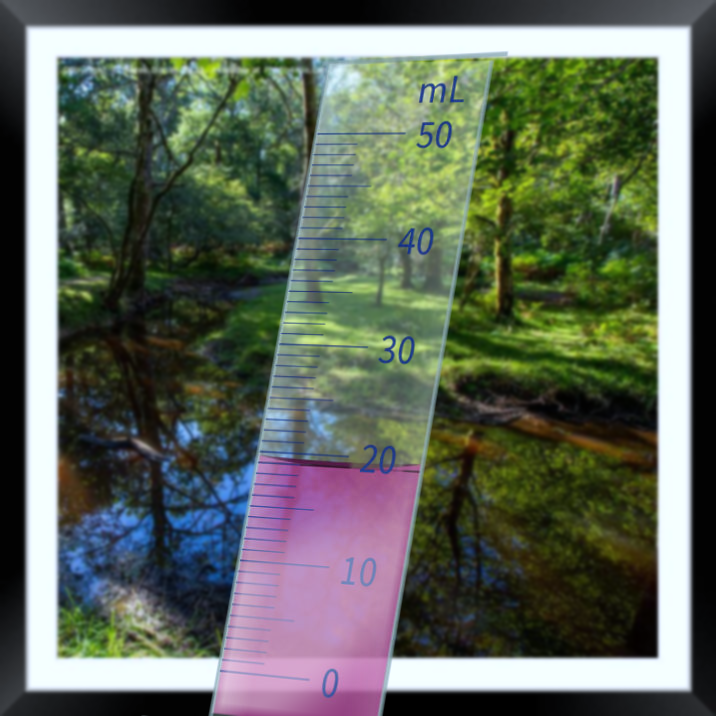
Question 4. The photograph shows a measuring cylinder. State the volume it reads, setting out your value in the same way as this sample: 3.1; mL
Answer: 19; mL
